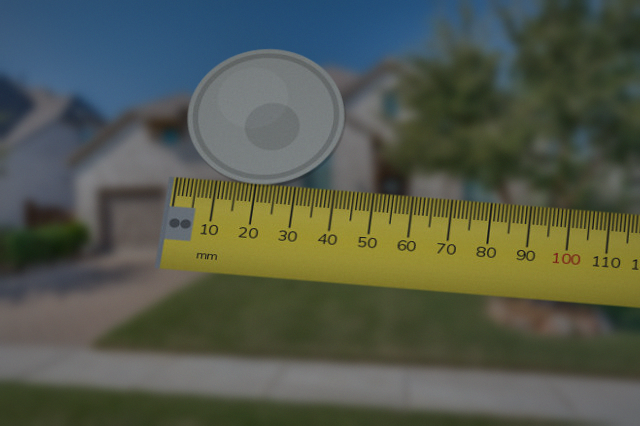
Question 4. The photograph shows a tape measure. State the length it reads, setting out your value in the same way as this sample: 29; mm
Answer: 40; mm
